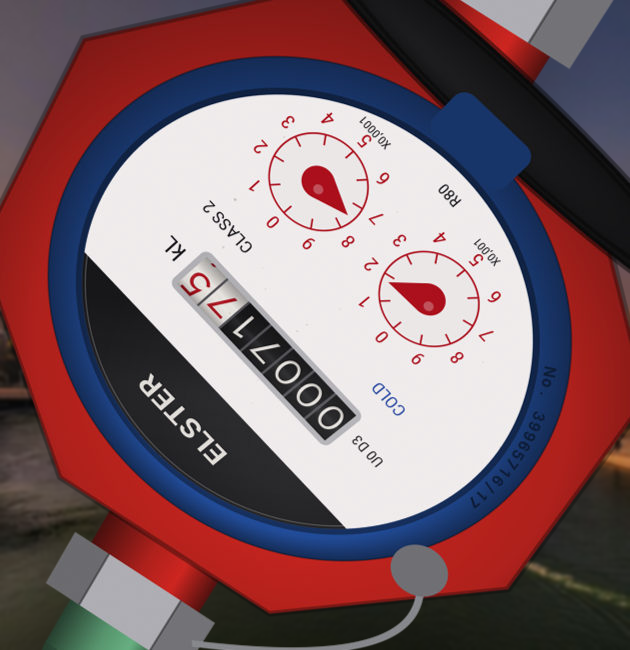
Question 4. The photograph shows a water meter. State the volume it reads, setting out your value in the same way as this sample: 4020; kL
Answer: 71.7517; kL
